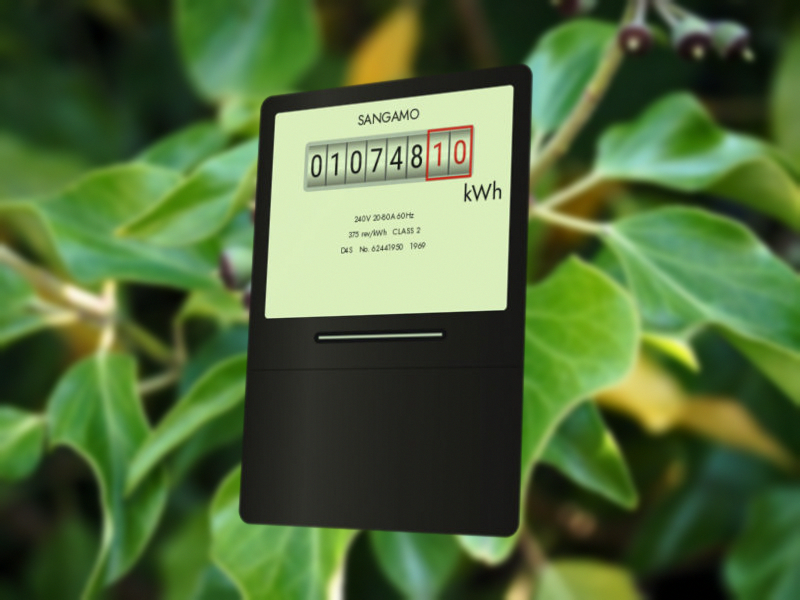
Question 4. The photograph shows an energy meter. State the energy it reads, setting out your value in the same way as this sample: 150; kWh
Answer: 10748.10; kWh
